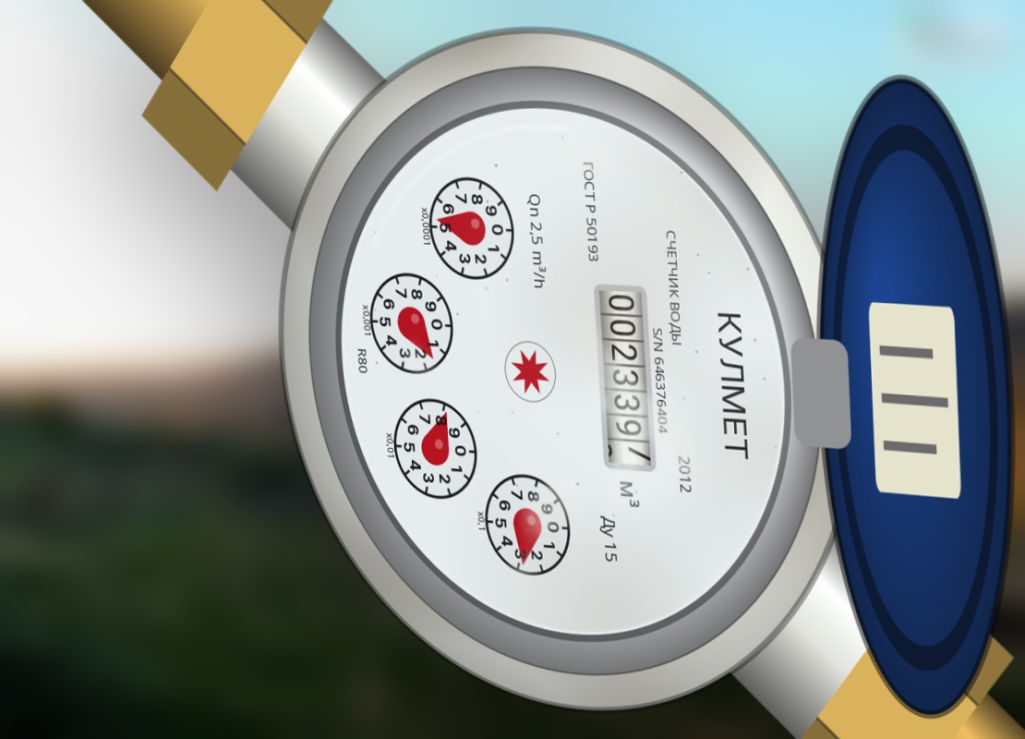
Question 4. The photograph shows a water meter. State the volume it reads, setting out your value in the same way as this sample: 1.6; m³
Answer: 23397.2815; m³
